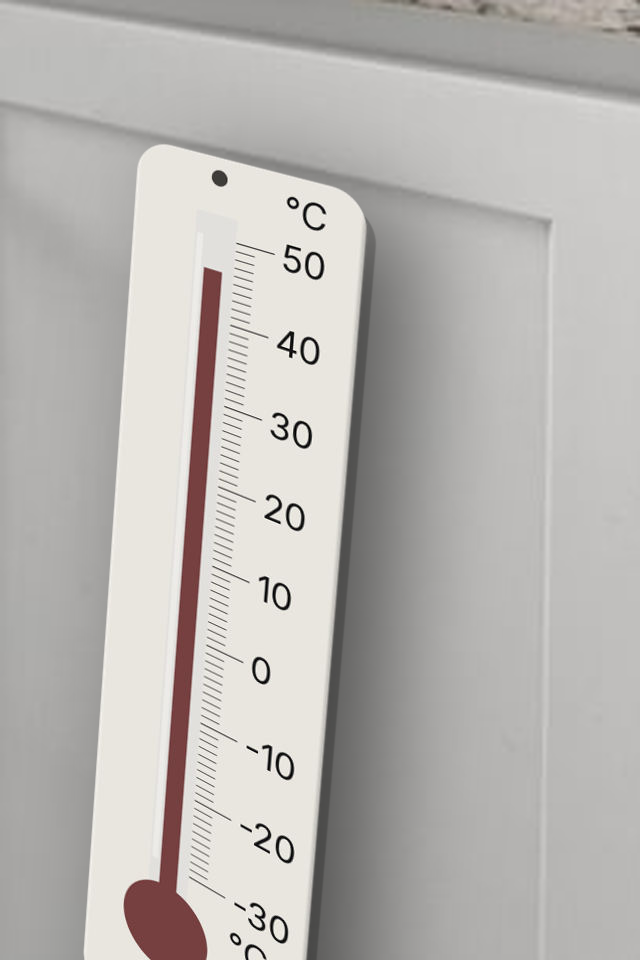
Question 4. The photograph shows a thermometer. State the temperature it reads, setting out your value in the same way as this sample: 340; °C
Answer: 46; °C
